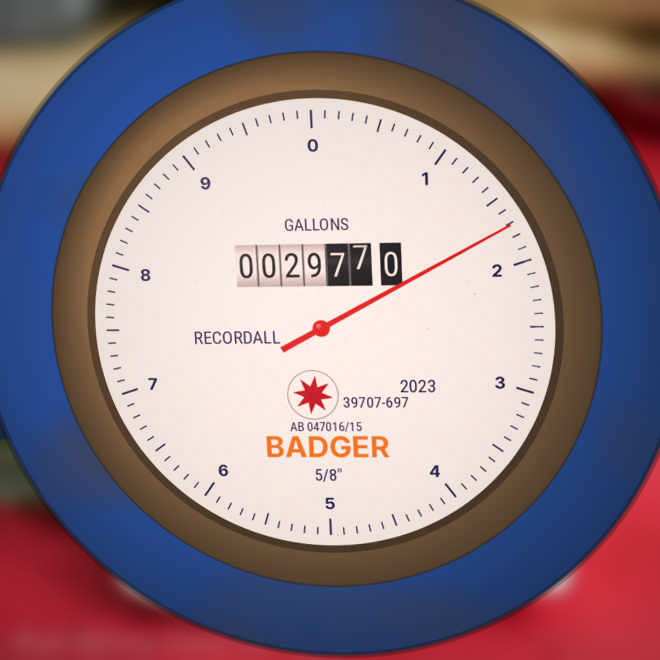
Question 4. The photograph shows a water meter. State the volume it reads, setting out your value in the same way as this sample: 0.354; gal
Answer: 29771.7; gal
